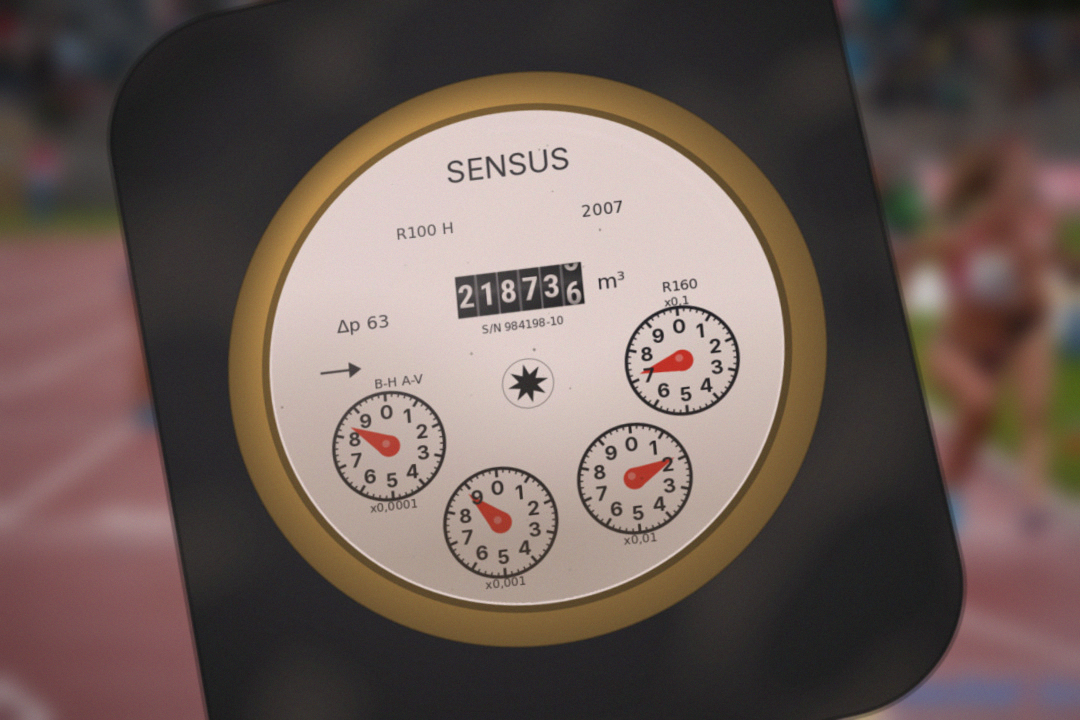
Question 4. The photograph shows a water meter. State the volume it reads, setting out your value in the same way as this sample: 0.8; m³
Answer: 218735.7188; m³
